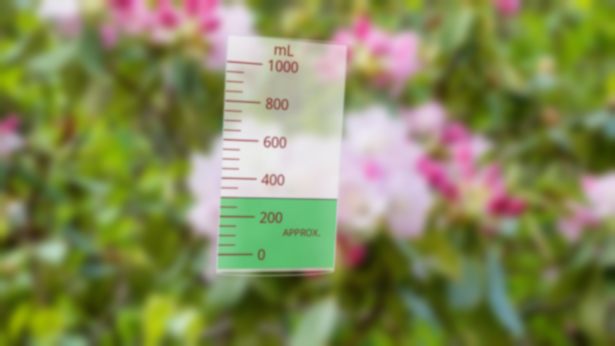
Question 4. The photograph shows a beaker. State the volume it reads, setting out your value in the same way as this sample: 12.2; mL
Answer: 300; mL
